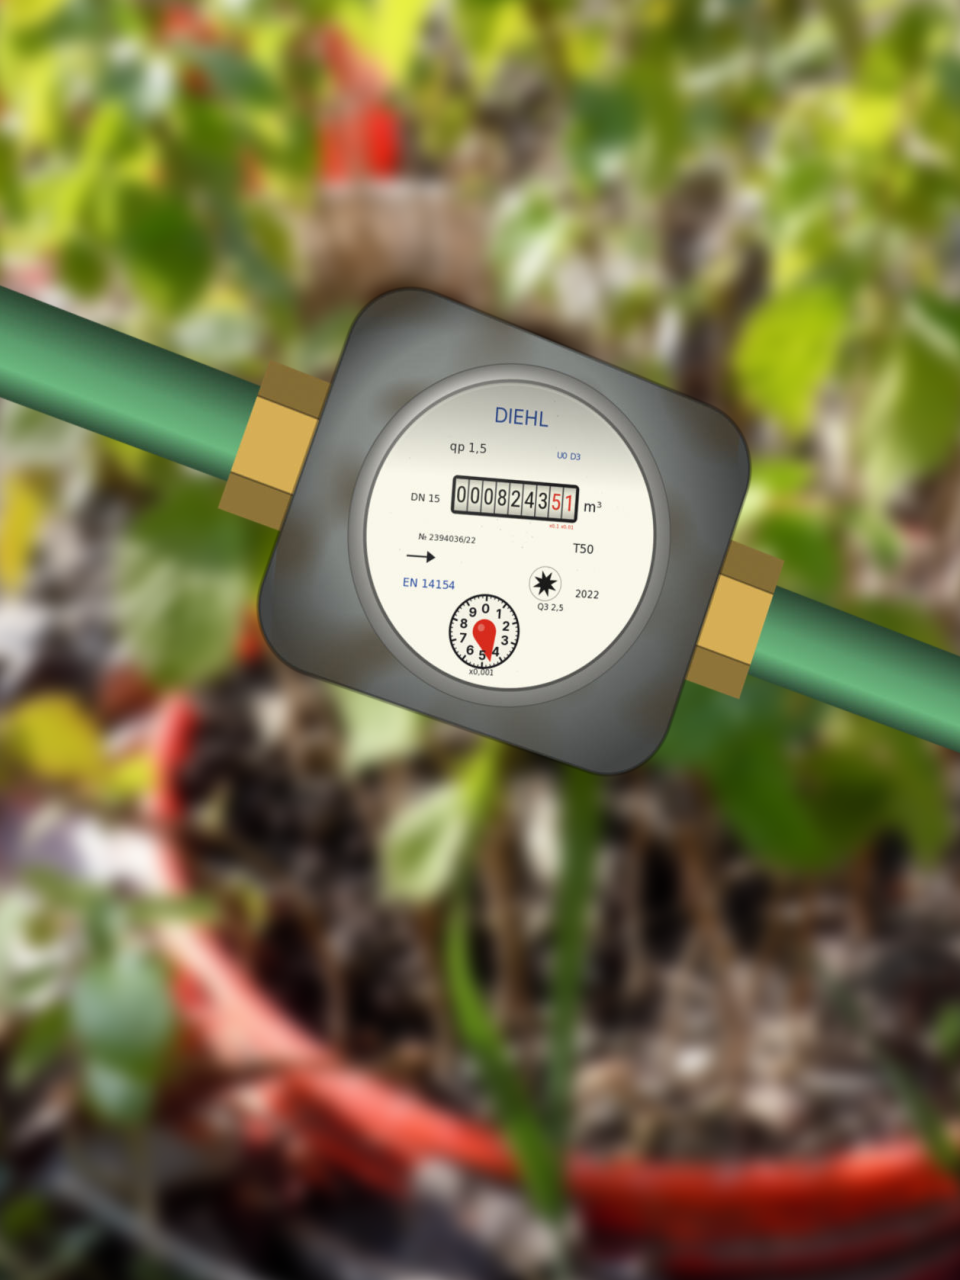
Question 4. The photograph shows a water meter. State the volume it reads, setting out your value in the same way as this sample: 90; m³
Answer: 8243.514; m³
